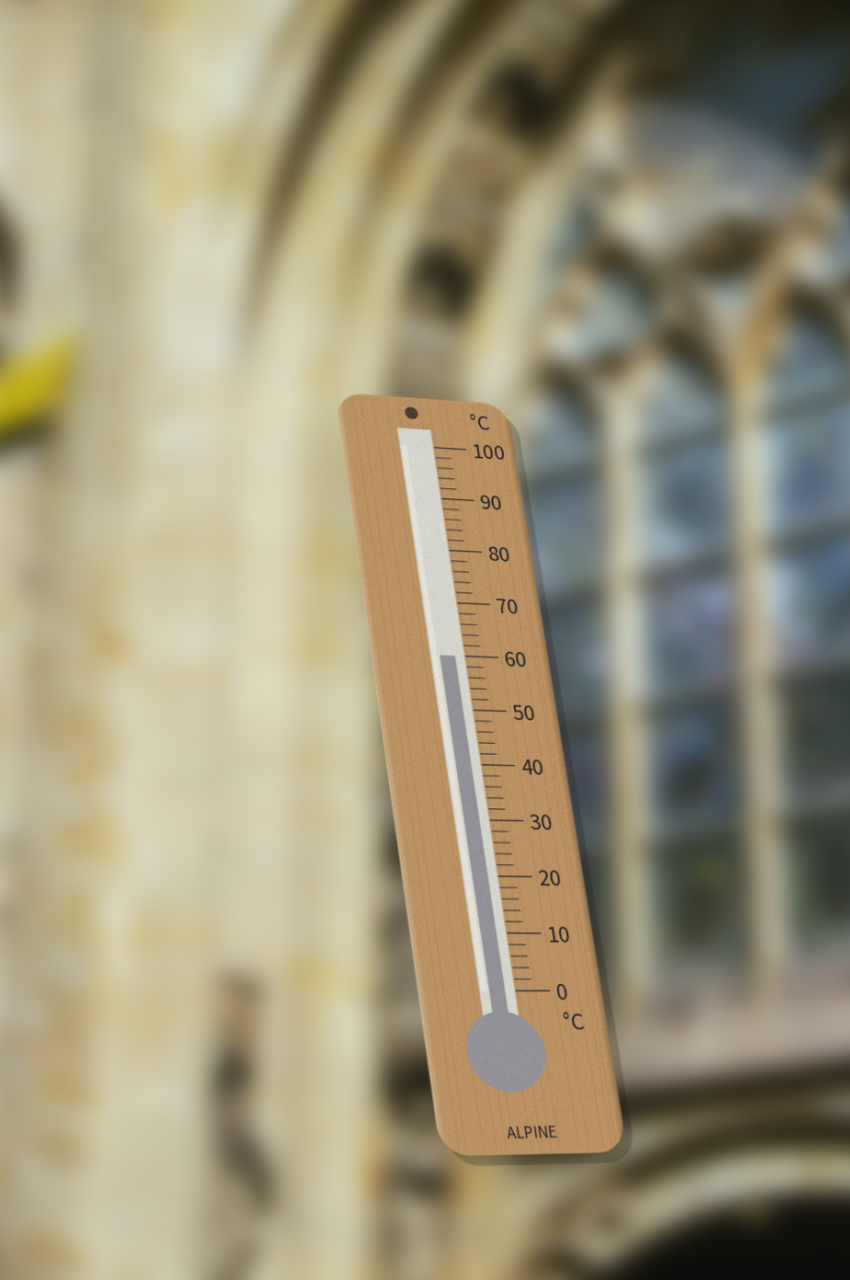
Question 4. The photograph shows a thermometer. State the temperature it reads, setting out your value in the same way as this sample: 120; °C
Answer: 60; °C
